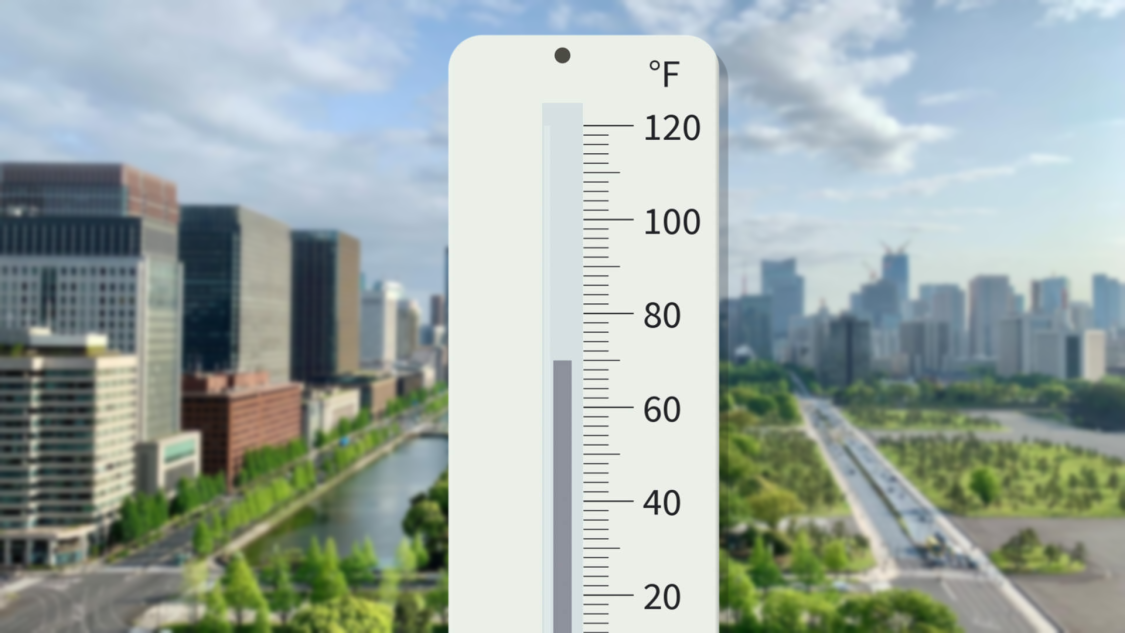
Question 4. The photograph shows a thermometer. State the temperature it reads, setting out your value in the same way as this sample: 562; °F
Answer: 70; °F
